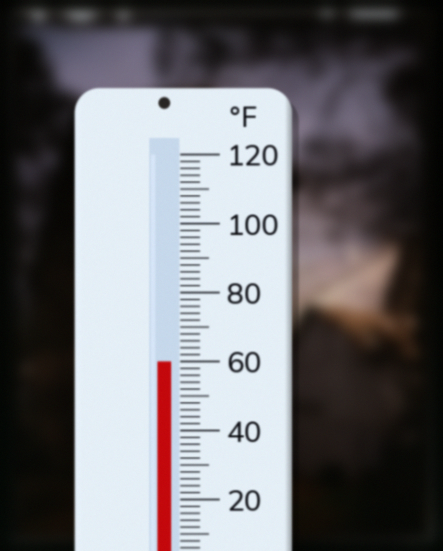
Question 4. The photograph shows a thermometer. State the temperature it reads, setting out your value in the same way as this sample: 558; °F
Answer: 60; °F
